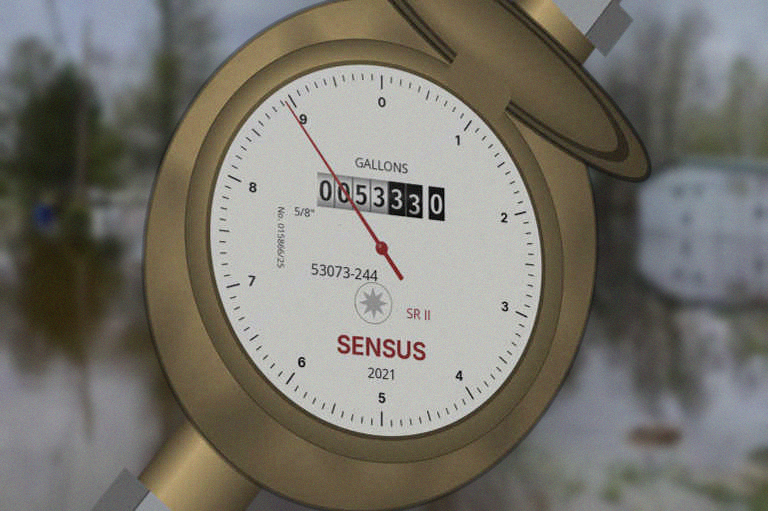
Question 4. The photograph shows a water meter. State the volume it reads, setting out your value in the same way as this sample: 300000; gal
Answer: 53328.9; gal
